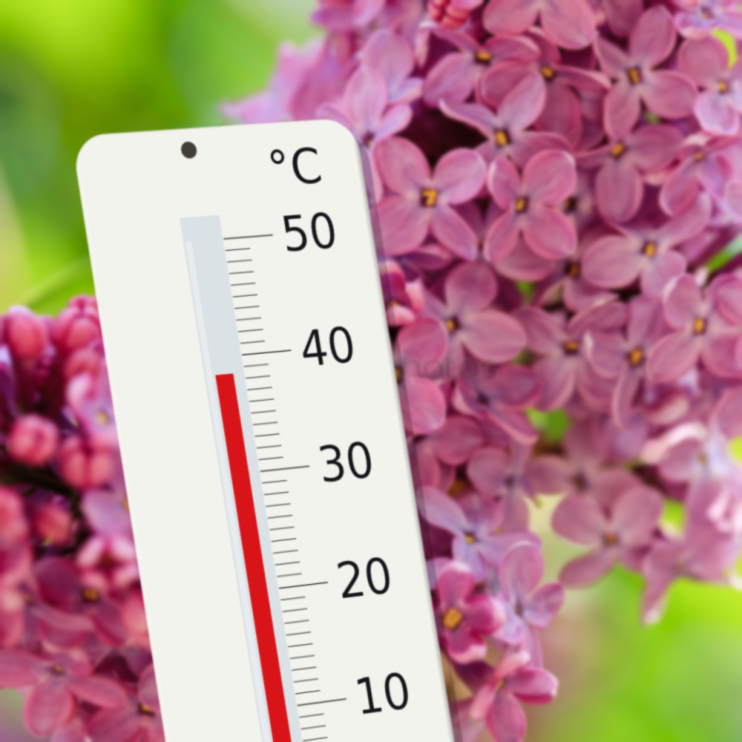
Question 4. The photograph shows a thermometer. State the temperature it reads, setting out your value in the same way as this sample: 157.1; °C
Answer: 38.5; °C
